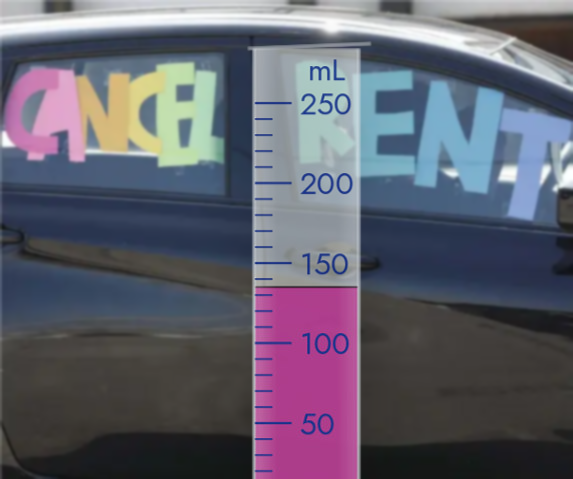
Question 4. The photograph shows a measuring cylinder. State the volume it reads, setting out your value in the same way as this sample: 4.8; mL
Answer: 135; mL
